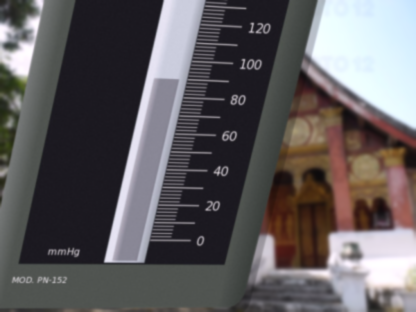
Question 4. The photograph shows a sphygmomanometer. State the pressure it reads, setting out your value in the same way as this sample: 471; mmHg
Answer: 90; mmHg
